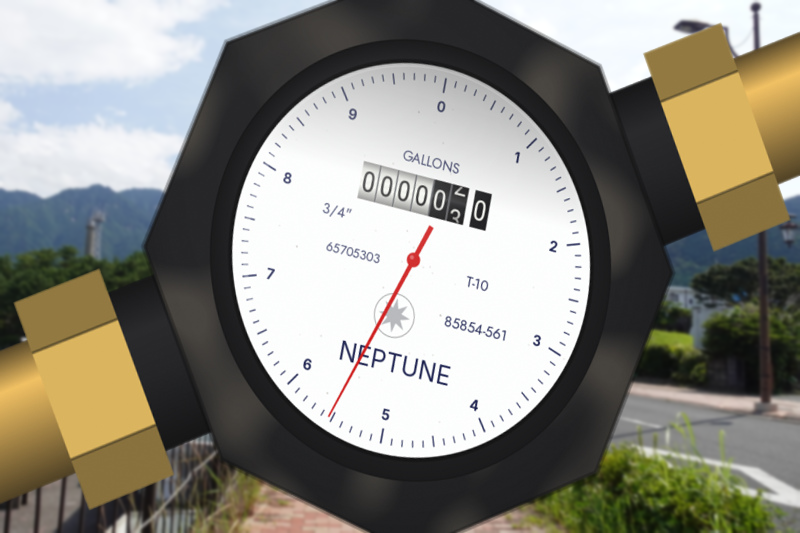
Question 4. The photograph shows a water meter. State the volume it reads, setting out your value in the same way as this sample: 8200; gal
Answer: 25.5; gal
